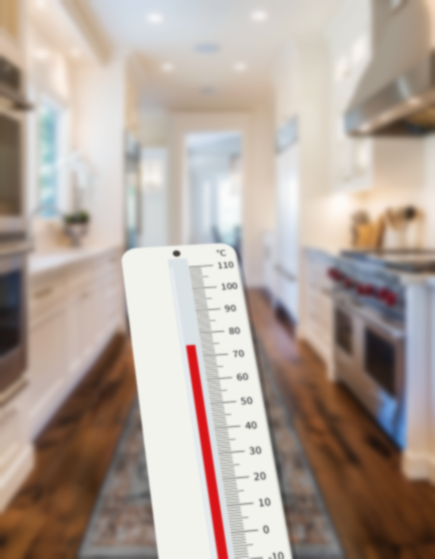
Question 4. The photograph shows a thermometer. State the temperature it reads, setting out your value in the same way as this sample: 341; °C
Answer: 75; °C
